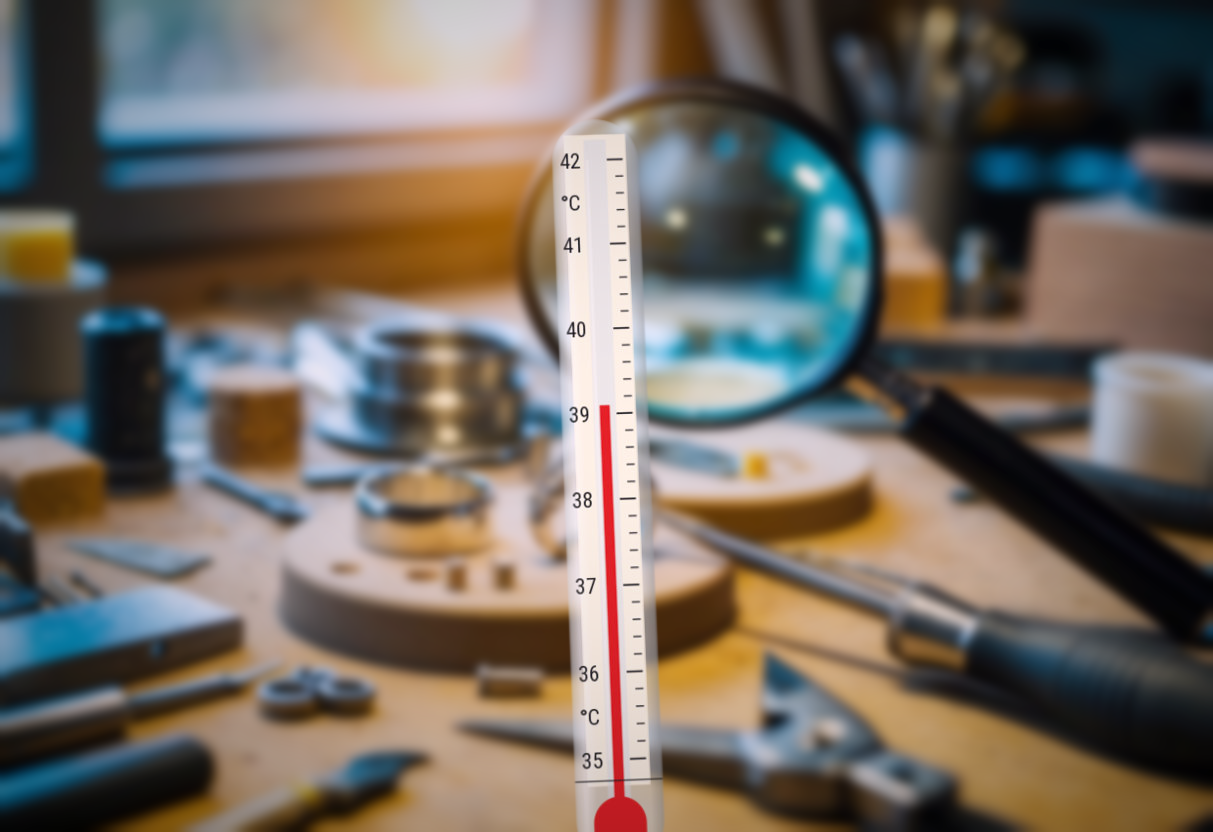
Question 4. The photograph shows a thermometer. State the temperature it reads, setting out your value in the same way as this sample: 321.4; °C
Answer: 39.1; °C
